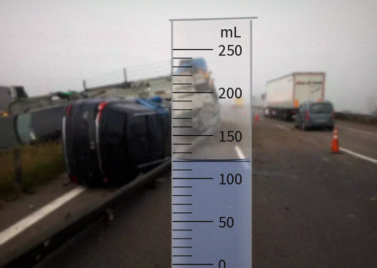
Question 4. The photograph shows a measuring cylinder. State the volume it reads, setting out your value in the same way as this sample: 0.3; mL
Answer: 120; mL
